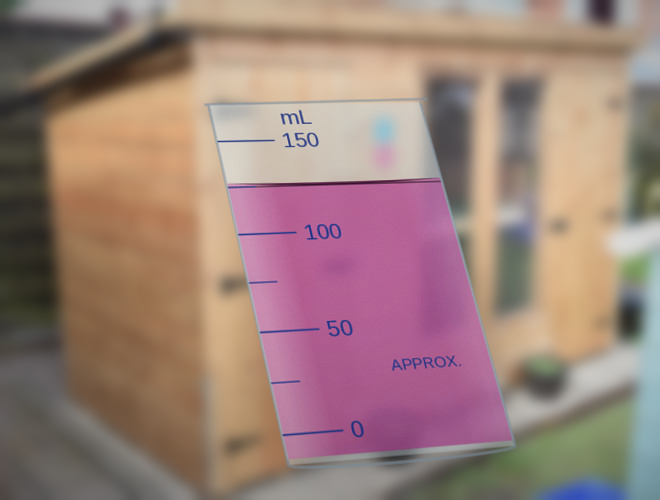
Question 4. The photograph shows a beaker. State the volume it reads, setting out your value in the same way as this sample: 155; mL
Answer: 125; mL
